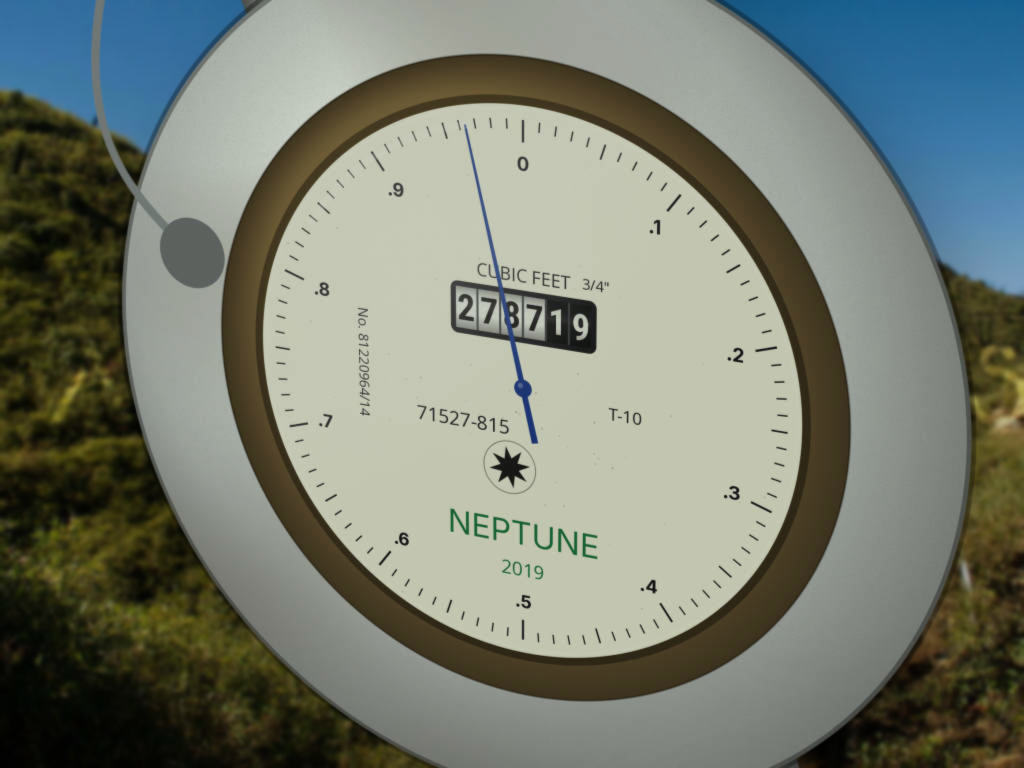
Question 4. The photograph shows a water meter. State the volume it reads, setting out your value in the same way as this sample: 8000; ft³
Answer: 278718.96; ft³
